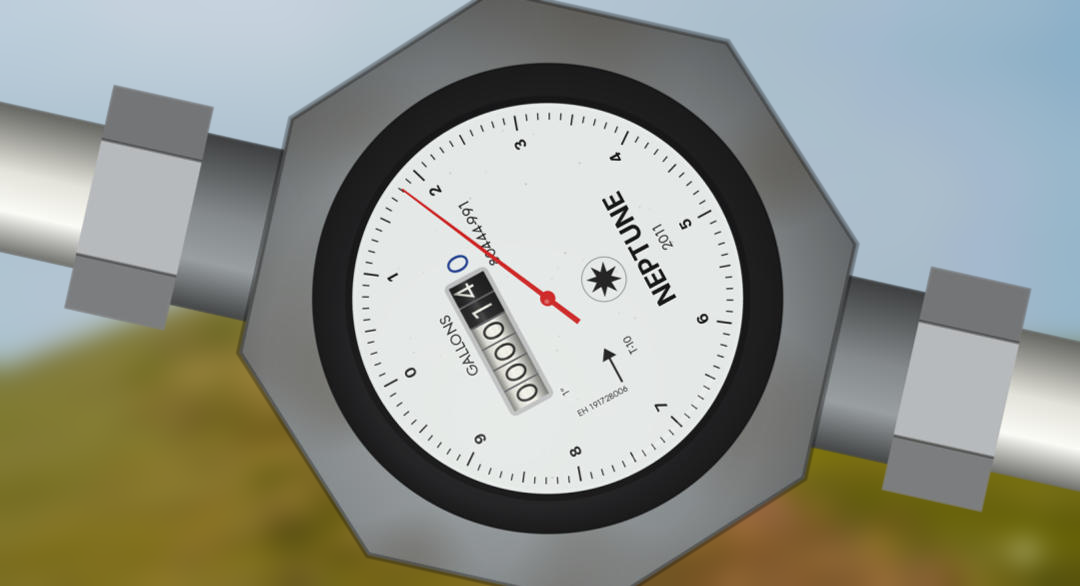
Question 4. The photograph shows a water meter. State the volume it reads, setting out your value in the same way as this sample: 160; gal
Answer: 141.8; gal
